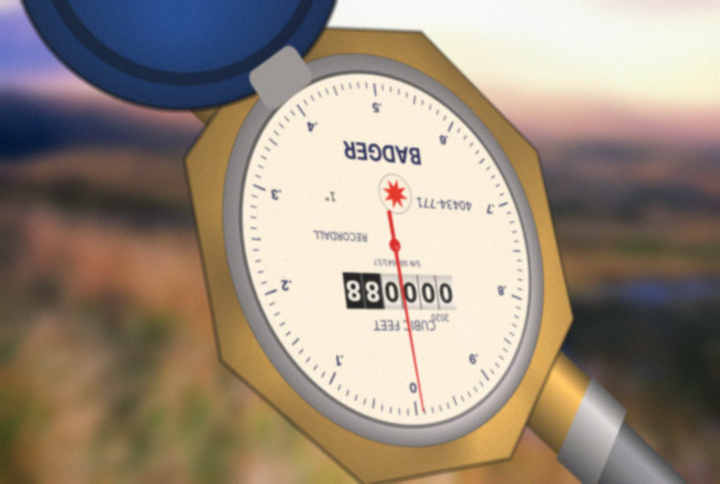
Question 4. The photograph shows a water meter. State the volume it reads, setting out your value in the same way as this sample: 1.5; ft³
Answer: 87.99; ft³
